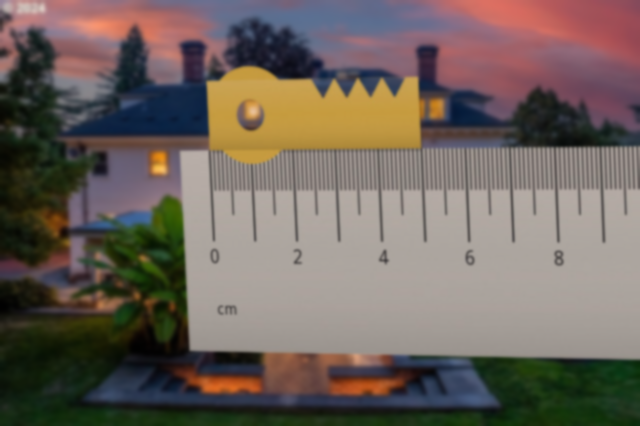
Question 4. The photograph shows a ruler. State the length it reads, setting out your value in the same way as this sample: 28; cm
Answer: 5; cm
